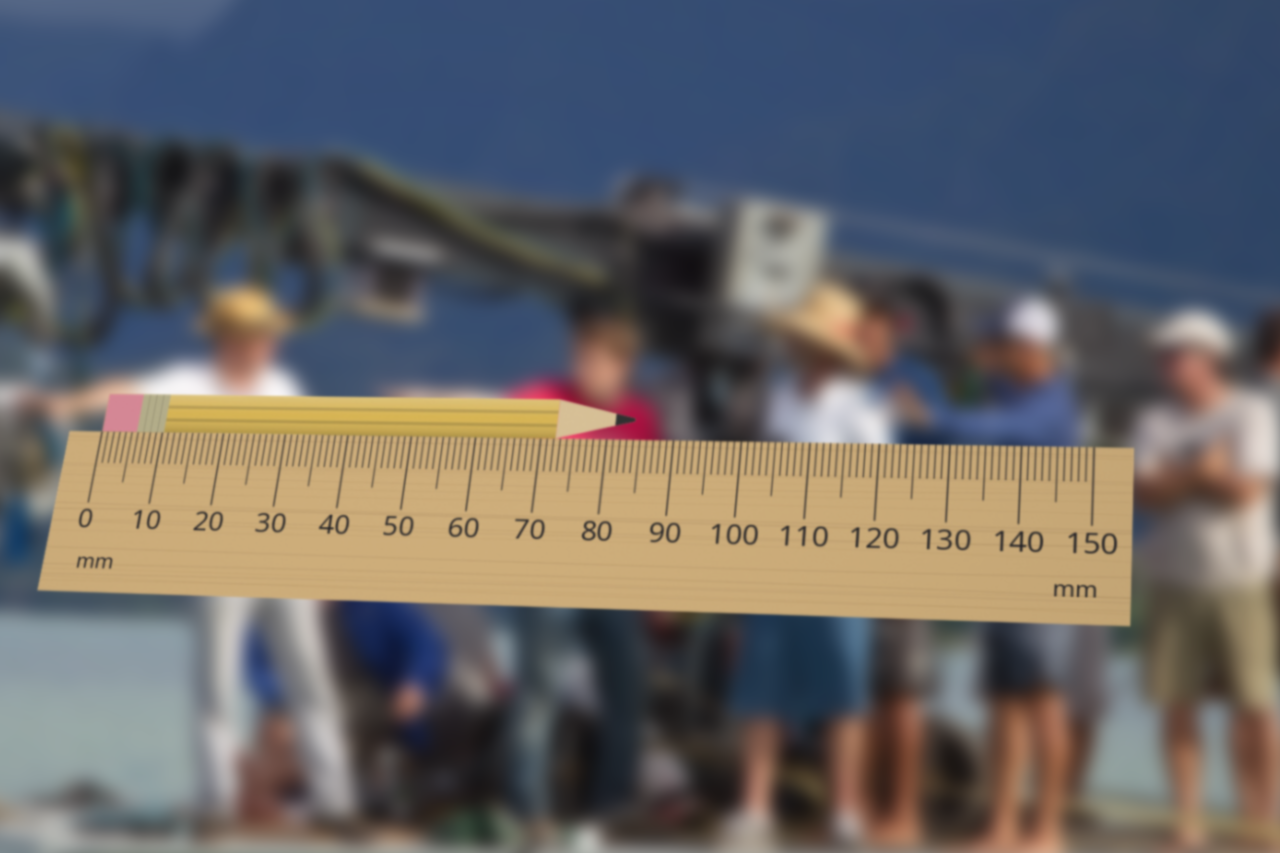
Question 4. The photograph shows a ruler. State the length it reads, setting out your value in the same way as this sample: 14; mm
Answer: 84; mm
